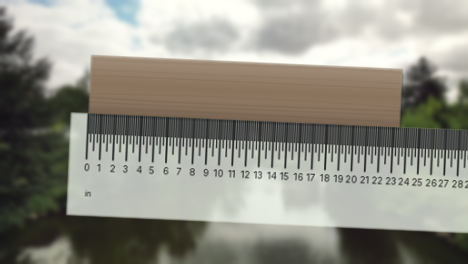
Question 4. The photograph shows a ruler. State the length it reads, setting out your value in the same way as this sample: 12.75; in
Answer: 23.5; in
